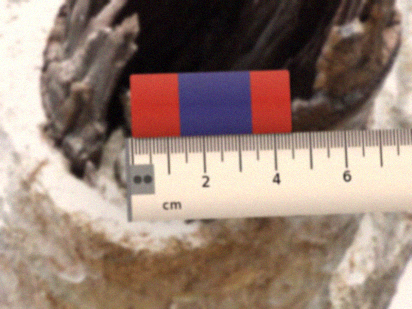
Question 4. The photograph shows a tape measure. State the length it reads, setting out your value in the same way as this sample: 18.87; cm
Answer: 4.5; cm
